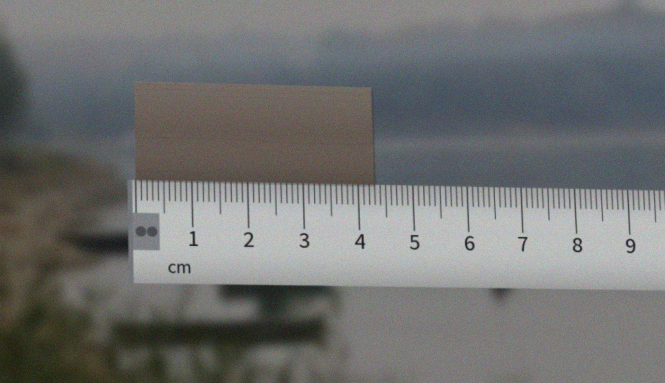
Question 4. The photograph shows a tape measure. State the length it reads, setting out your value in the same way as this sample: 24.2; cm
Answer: 4.3; cm
